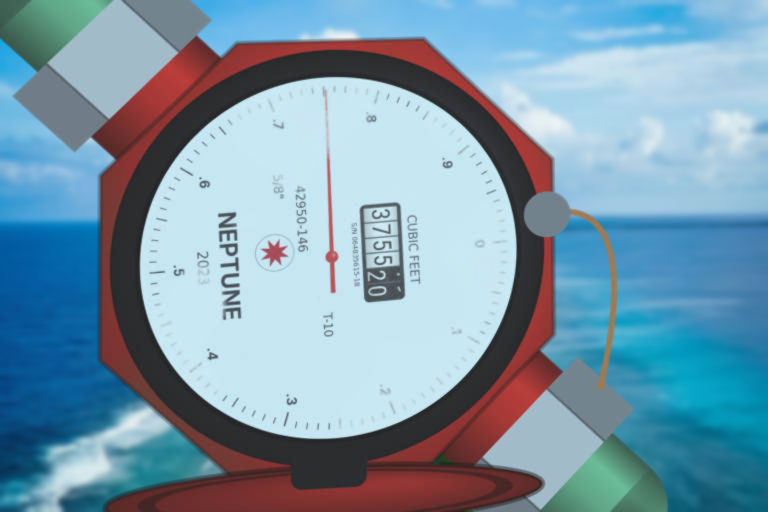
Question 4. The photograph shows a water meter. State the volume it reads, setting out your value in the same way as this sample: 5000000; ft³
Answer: 375519.75; ft³
